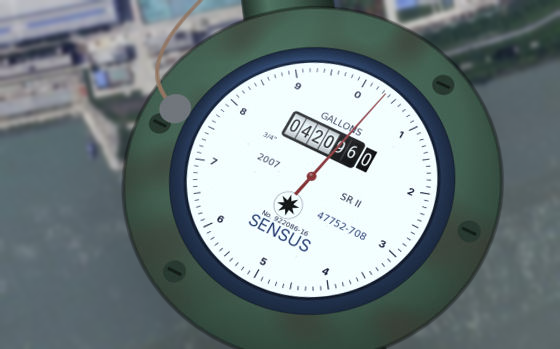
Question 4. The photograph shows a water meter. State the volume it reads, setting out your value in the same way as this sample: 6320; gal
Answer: 420960.3; gal
